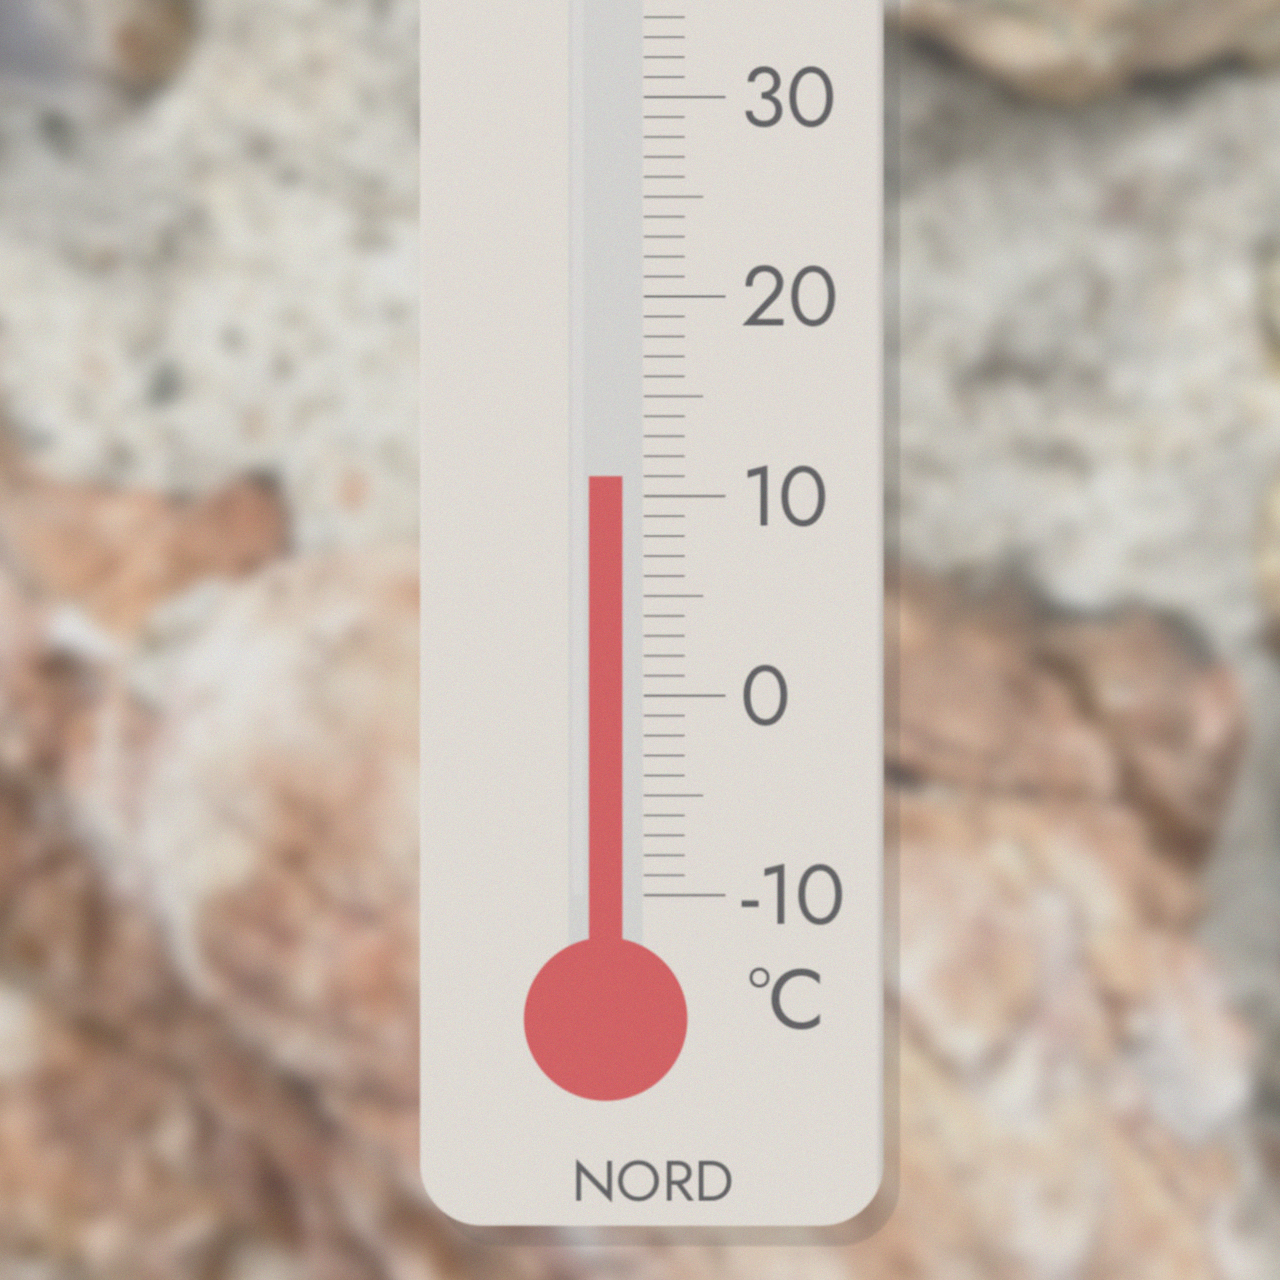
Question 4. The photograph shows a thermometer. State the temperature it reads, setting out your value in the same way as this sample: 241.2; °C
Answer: 11; °C
